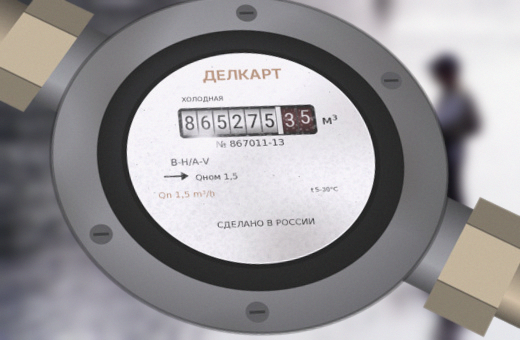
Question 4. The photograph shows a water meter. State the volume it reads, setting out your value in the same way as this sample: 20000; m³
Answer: 865275.35; m³
